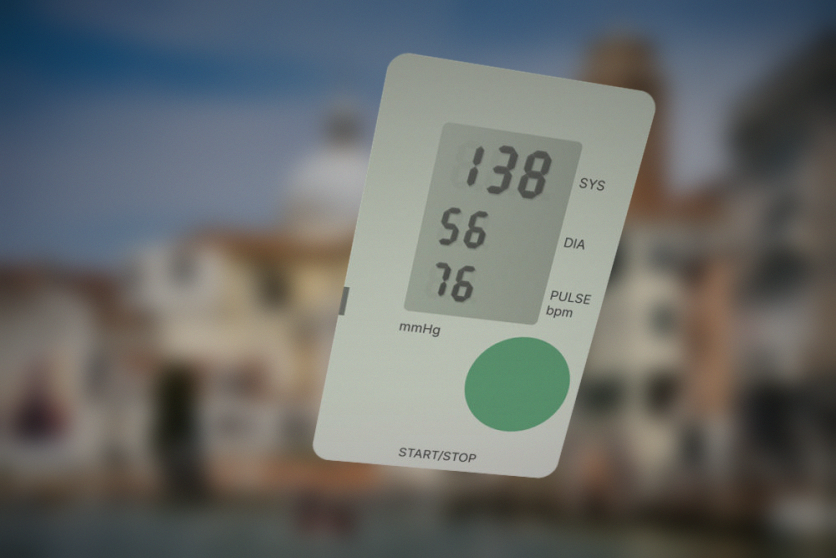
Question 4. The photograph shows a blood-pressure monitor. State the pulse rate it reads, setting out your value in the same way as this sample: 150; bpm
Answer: 76; bpm
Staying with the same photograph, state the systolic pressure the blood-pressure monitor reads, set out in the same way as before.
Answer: 138; mmHg
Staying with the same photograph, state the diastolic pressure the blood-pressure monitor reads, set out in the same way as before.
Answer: 56; mmHg
